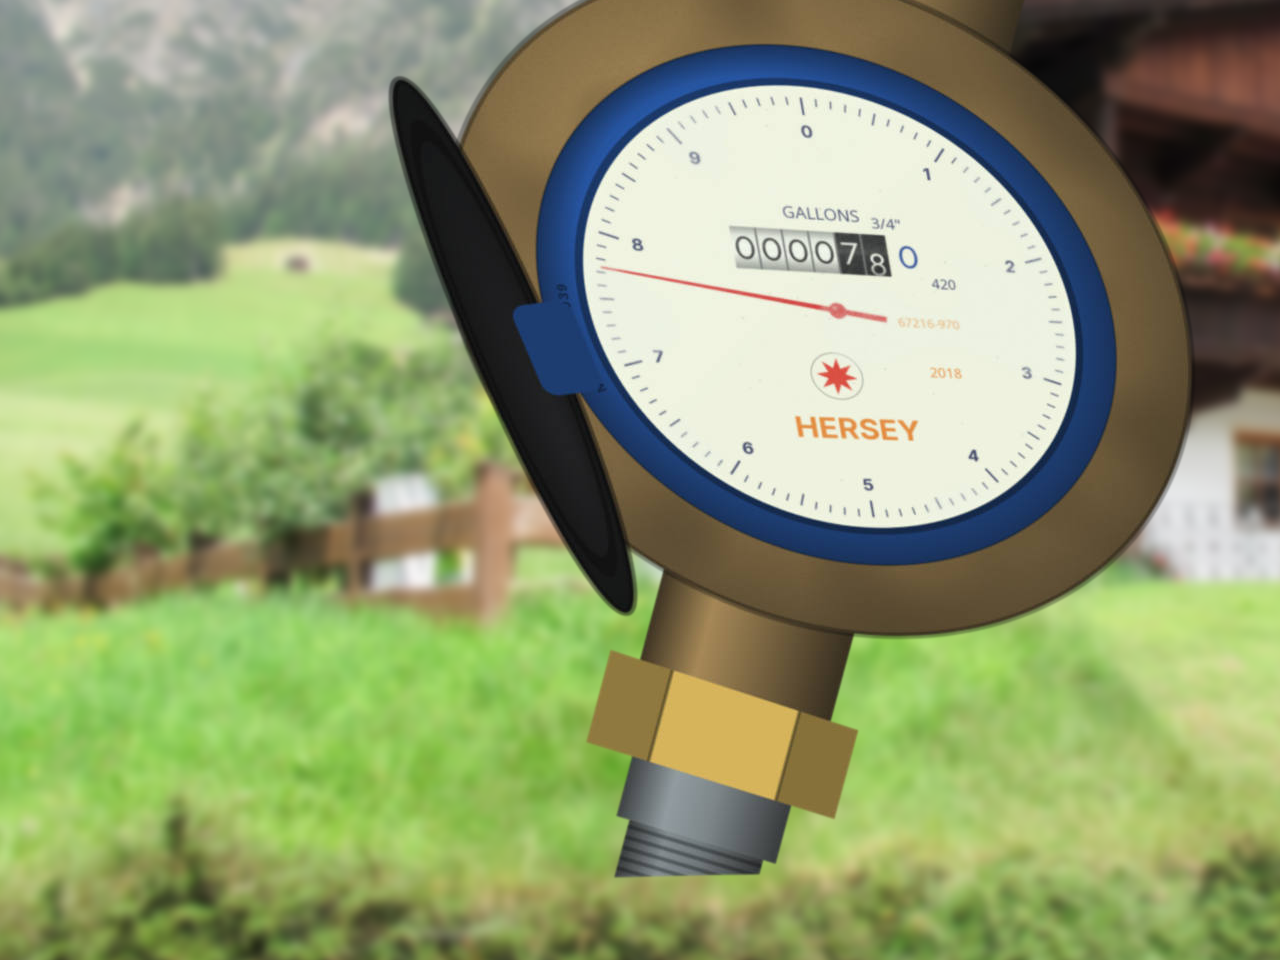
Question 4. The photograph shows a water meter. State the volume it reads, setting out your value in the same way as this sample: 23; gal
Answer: 777.7; gal
